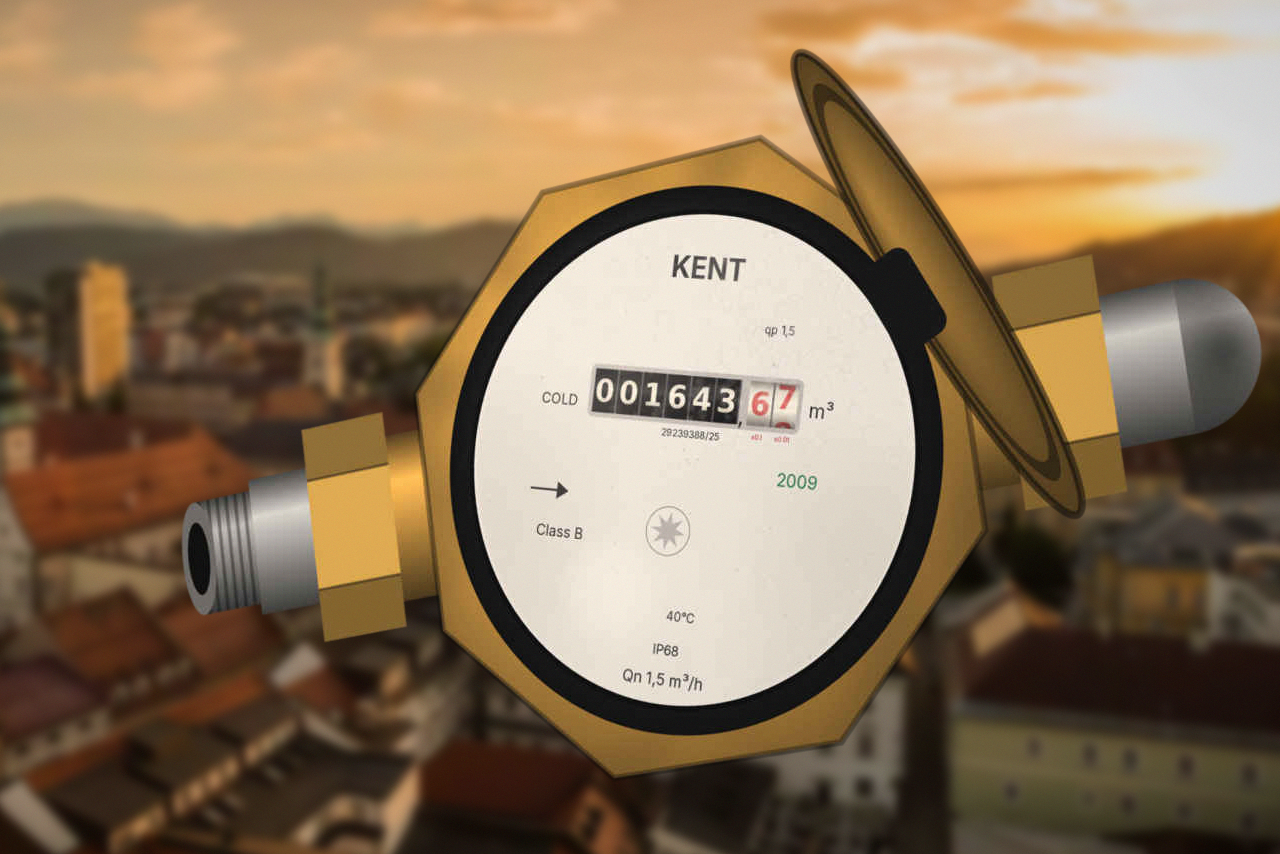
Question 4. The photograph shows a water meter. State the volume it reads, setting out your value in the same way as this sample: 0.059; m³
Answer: 1643.67; m³
